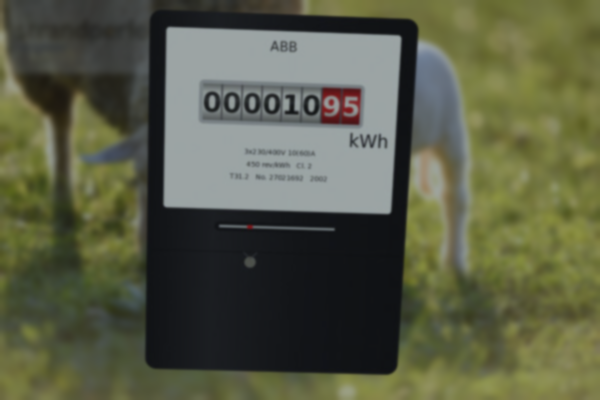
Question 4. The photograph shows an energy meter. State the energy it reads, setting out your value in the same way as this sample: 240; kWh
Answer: 10.95; kWh
